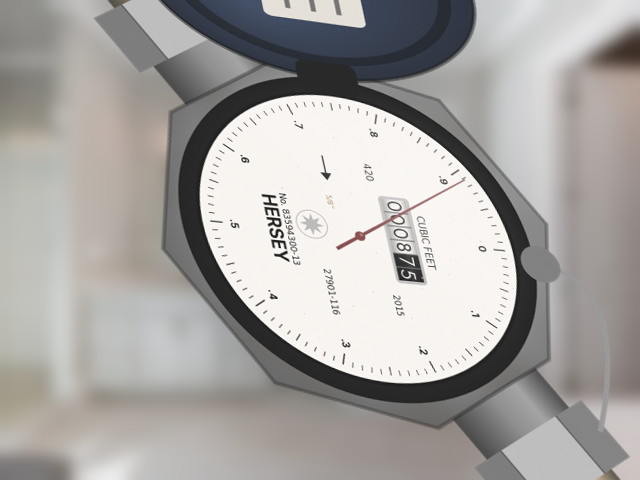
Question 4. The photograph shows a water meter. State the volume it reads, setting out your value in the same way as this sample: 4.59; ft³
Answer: 874.91; ft³
